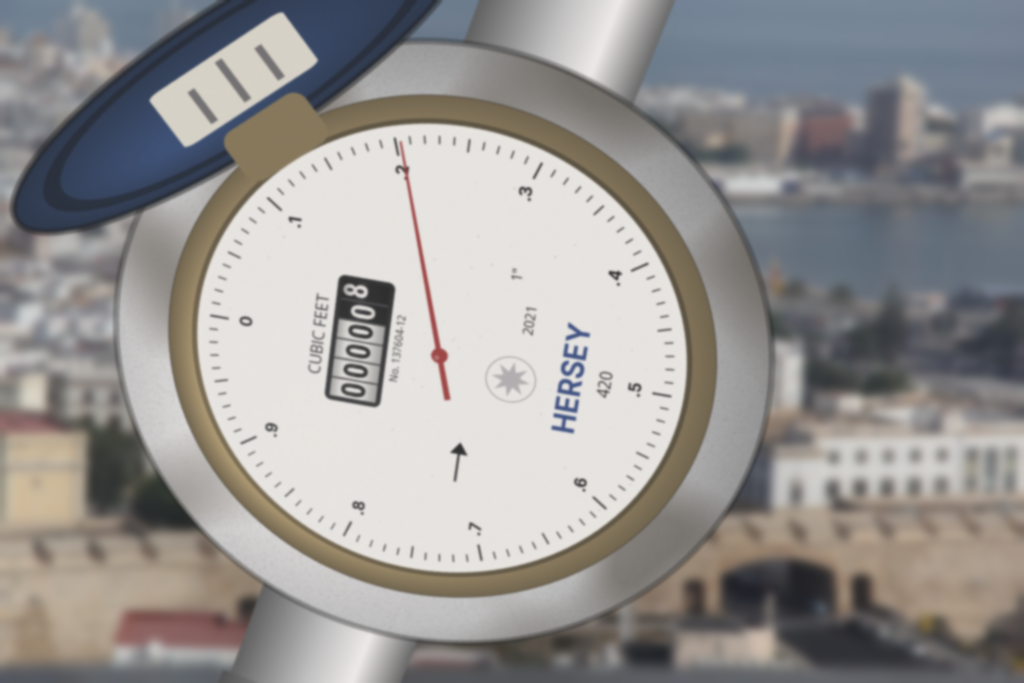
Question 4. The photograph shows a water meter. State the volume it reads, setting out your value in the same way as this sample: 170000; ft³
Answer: 8.20; ft³
